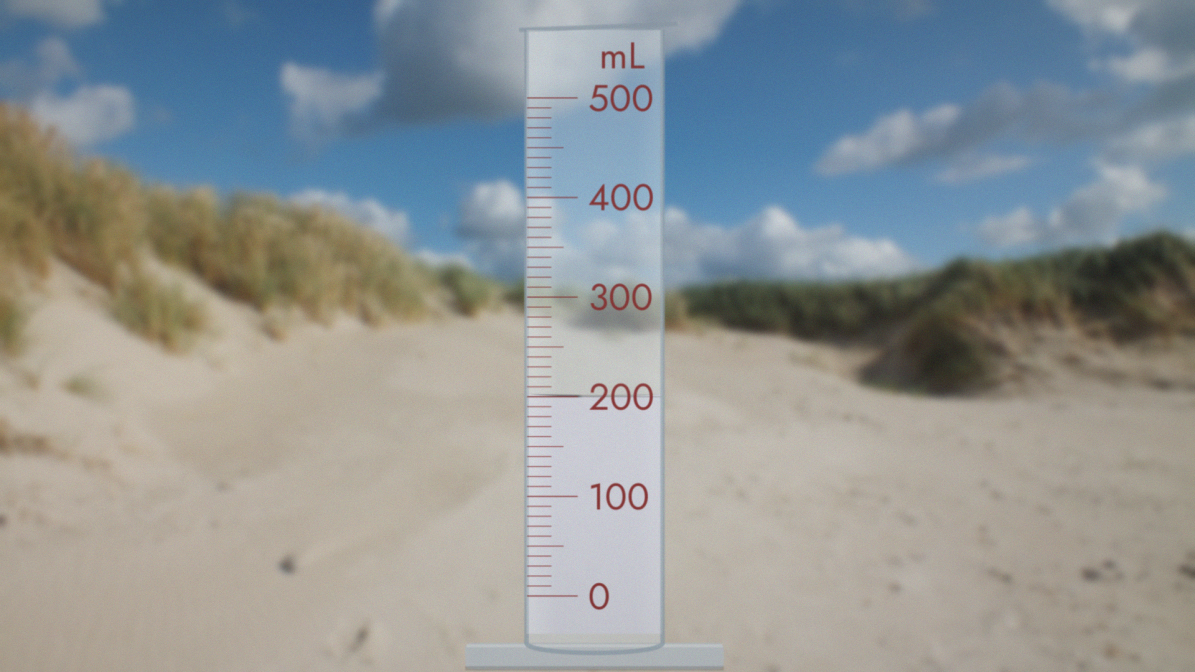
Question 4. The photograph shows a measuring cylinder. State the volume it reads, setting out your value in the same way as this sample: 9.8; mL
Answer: 200; mL
